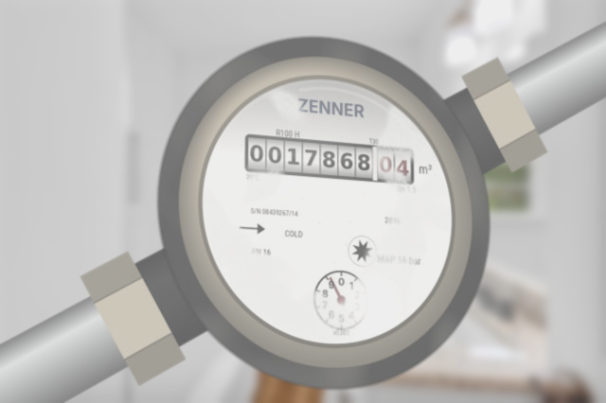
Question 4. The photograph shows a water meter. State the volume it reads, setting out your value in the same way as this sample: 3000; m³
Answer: 17868.039; m³
